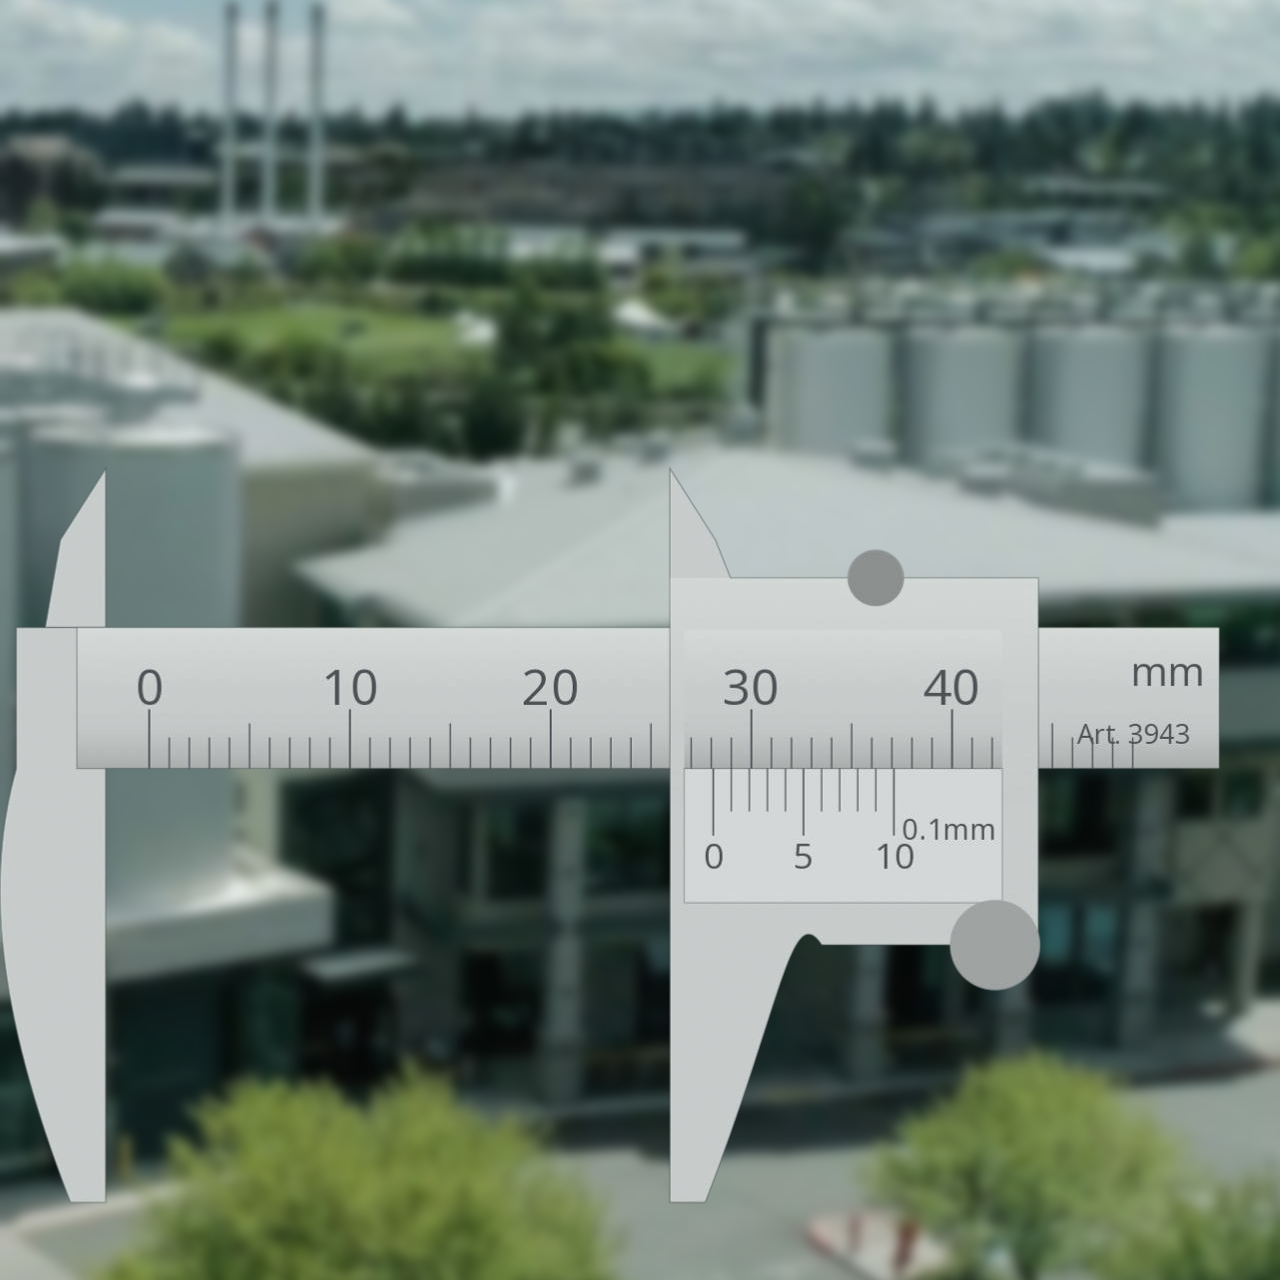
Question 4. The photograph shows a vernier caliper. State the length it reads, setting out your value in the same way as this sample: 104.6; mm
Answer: 28.1; mm
